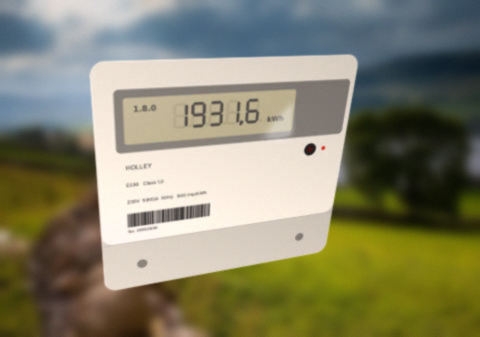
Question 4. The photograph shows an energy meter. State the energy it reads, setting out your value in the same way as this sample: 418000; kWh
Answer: 1931.6; kWh
